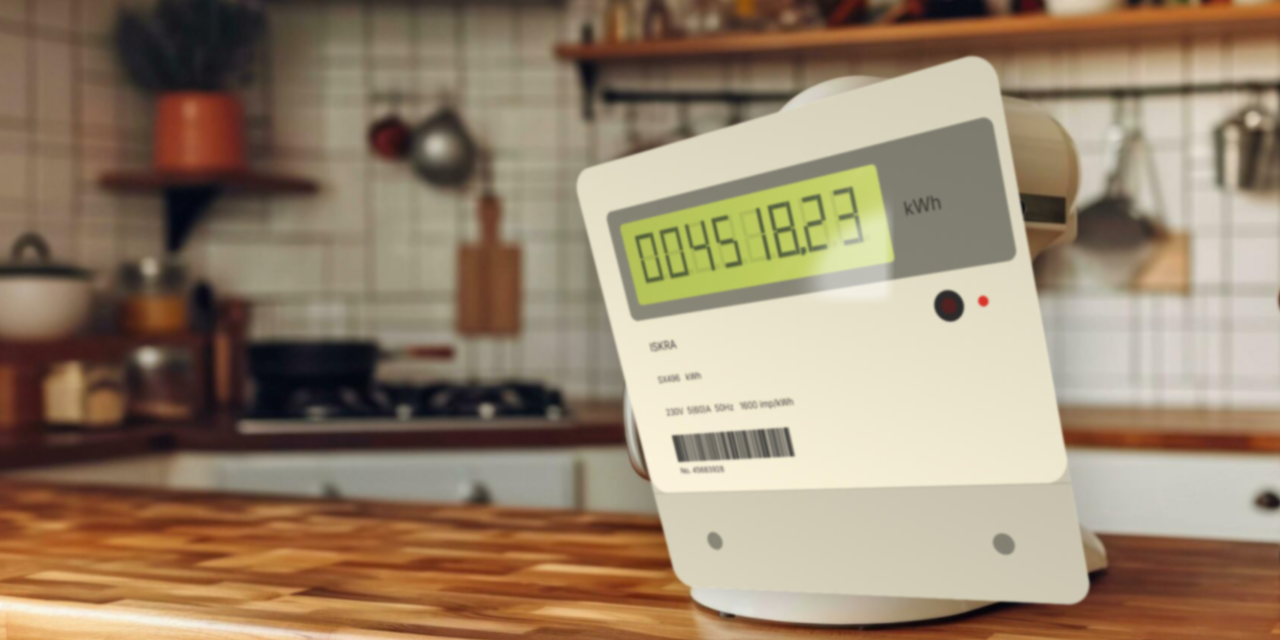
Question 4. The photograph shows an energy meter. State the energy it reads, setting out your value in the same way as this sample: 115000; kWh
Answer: 4518.23; kWh
